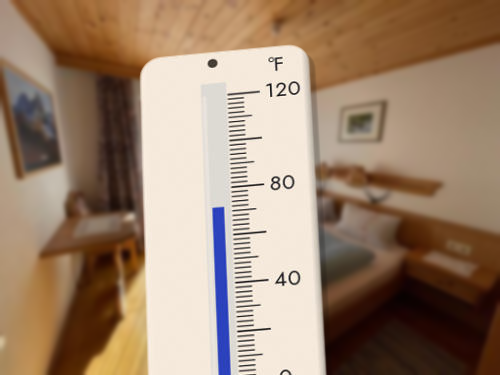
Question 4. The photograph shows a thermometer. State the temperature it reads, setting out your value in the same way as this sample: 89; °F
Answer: 72; °F
